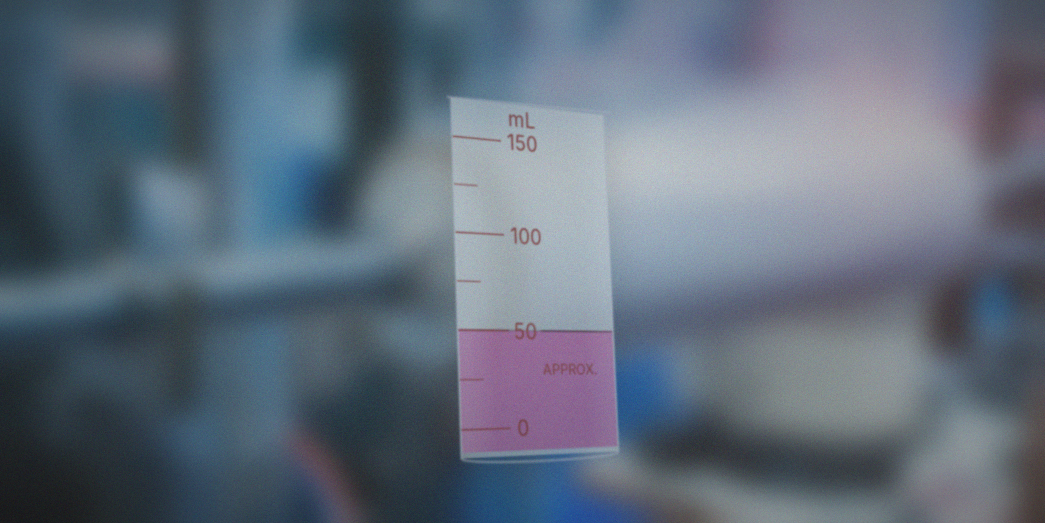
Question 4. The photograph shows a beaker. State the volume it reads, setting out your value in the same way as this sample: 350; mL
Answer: 50; mL
